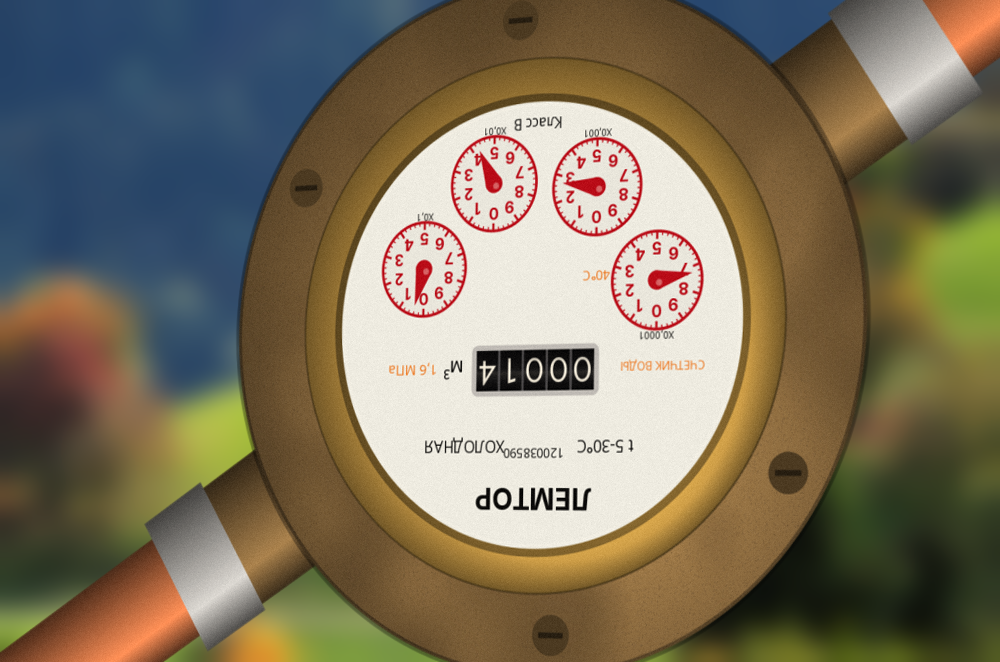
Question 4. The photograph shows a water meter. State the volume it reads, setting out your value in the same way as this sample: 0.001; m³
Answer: 14.0427; m³
